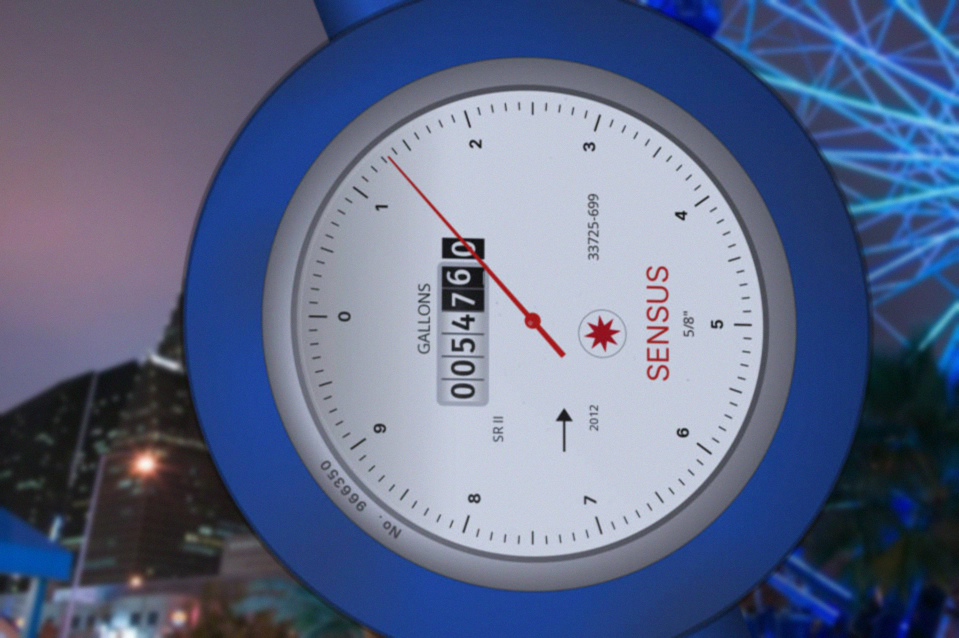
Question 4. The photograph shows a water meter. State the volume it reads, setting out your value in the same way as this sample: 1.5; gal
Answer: 54761.3; gal
